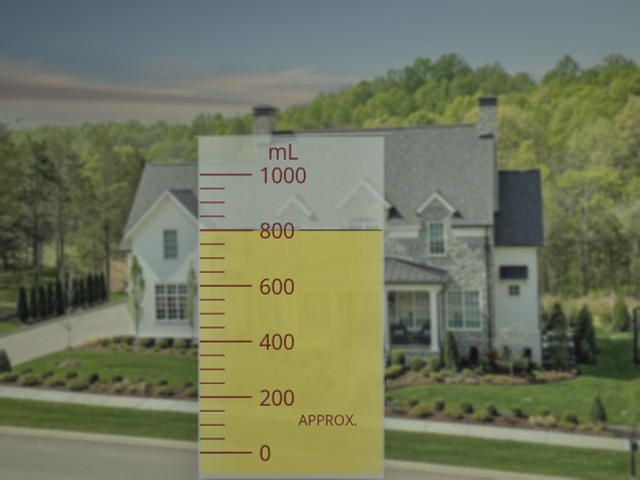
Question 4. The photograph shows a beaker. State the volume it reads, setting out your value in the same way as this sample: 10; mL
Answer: 800; mL
